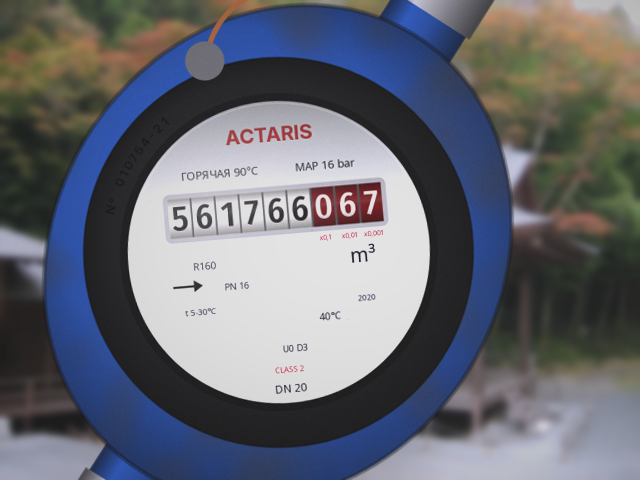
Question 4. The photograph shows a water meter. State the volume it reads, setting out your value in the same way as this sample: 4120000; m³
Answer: 561766.067; m³
